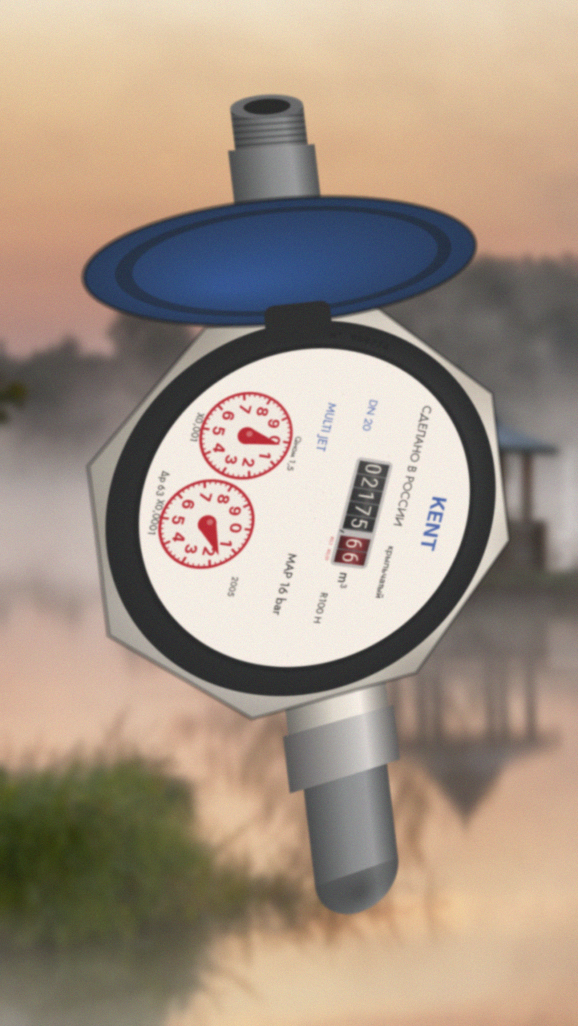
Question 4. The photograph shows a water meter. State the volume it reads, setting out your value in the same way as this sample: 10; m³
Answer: 2175.6601; m³
